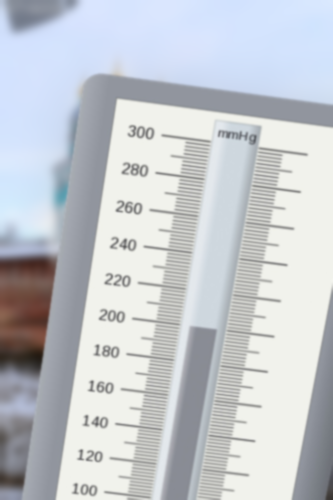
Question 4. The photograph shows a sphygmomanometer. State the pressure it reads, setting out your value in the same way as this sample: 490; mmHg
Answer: 200; mmHg
